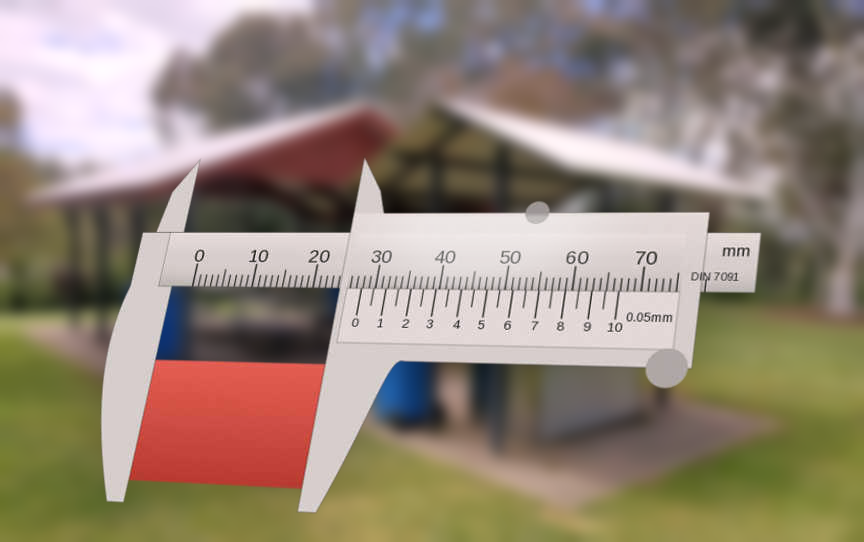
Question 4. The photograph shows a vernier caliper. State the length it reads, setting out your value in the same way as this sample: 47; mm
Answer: 27.8; mm
